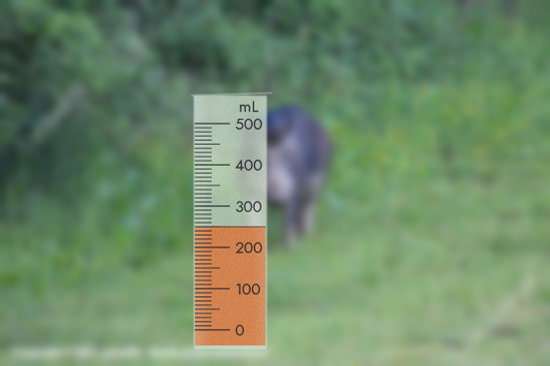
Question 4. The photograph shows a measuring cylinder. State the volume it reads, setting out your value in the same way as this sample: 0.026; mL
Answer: 250; mL
